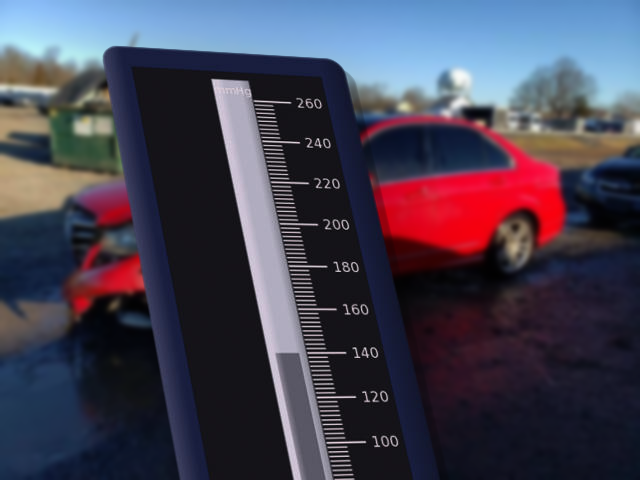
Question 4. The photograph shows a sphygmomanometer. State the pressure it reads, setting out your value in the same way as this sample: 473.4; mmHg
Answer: 140; mmHg
